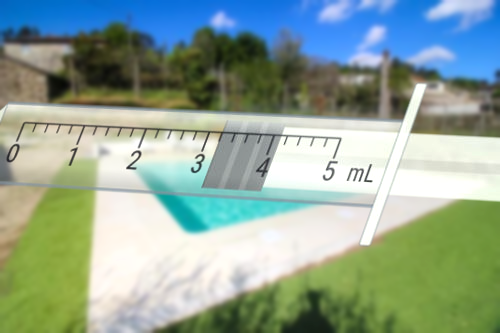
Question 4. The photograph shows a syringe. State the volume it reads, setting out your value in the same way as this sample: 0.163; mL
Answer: 3.2; mL
